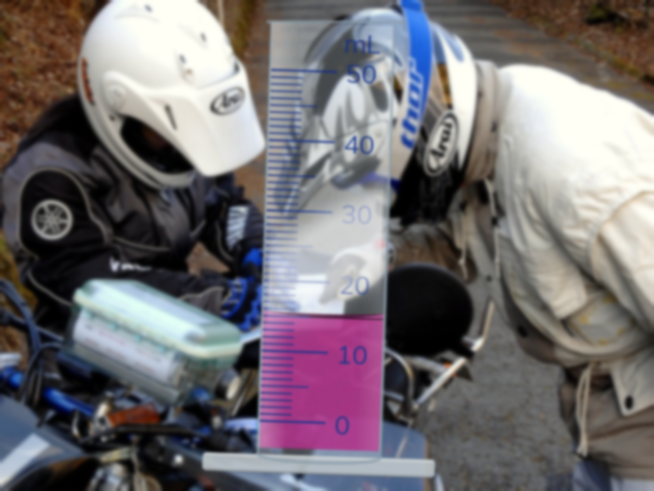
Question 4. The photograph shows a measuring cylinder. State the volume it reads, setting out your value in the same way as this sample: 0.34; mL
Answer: 15; mL
